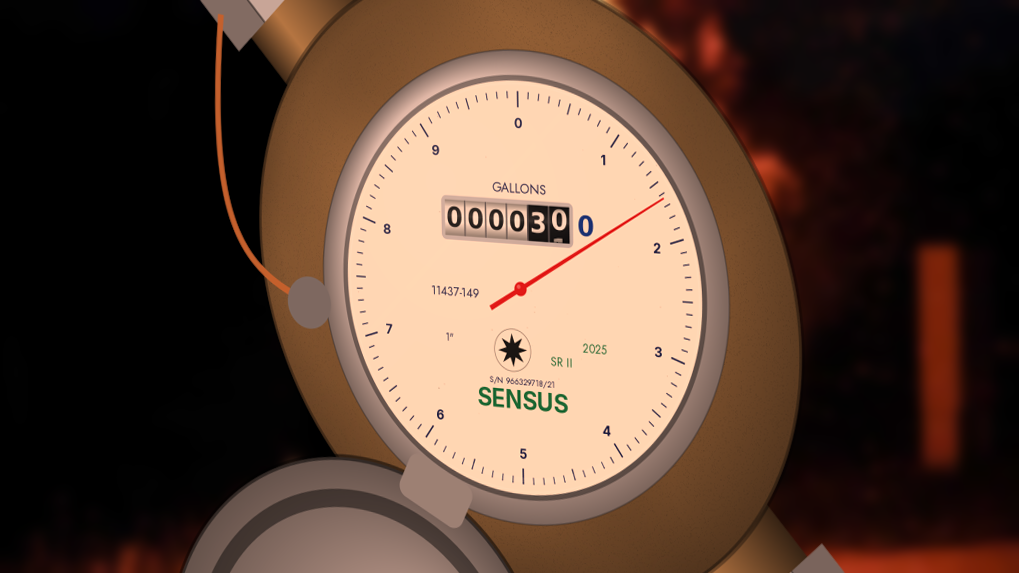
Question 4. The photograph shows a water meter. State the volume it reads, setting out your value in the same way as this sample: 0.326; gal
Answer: 301.6; gal
